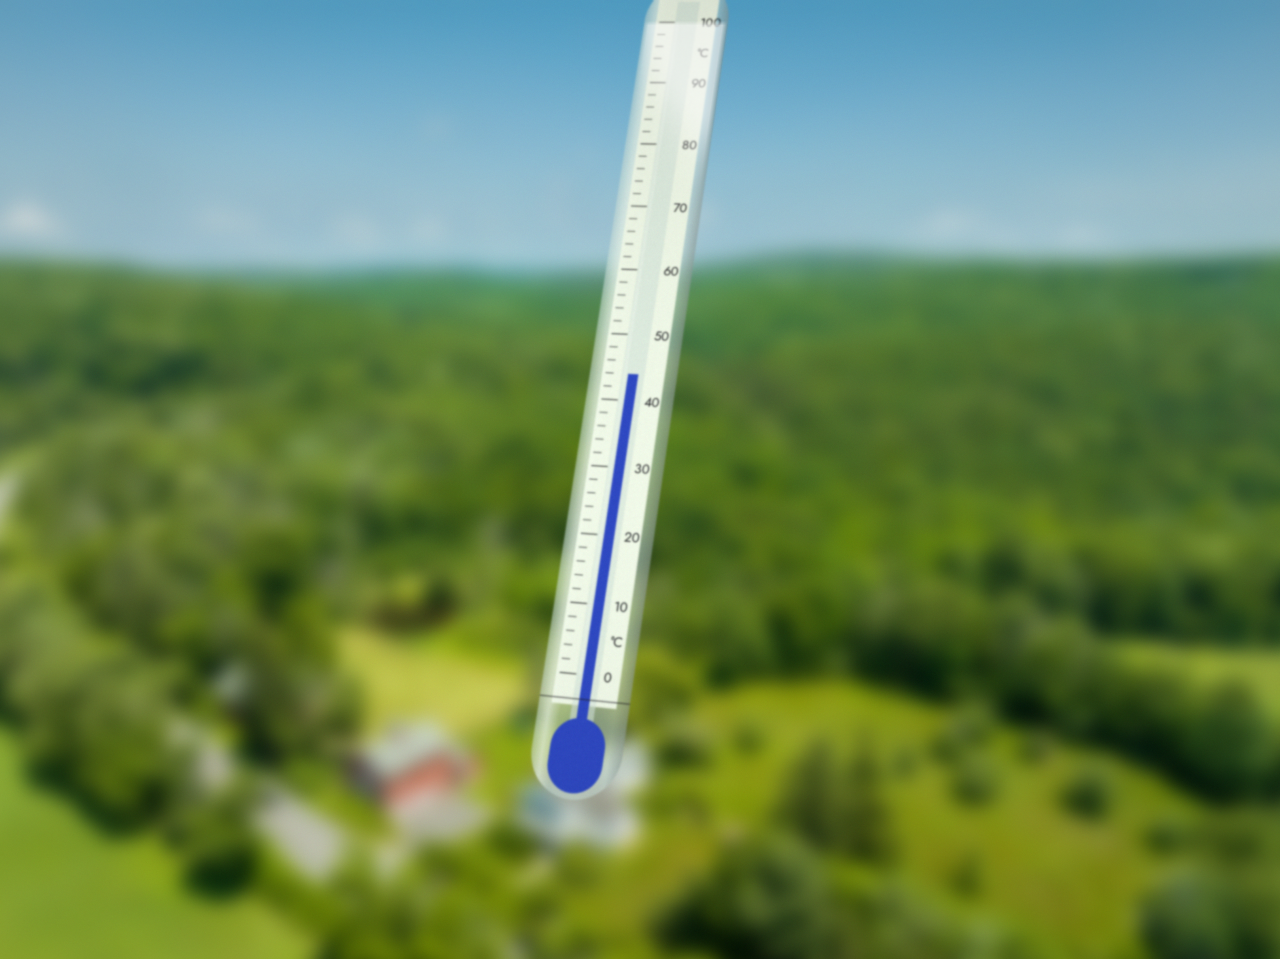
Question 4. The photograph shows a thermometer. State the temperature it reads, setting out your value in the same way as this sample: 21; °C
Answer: 44; °C
